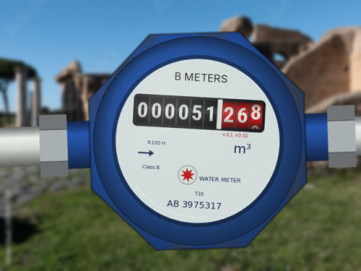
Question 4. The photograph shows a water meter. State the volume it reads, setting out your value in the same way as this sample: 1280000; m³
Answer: 51.268; m³
